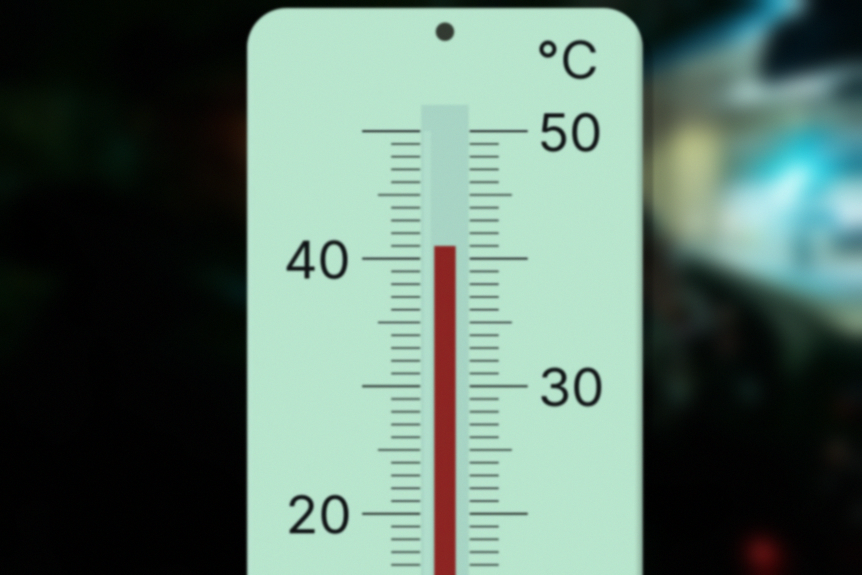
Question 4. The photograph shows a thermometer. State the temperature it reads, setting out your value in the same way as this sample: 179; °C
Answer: 41; °C
